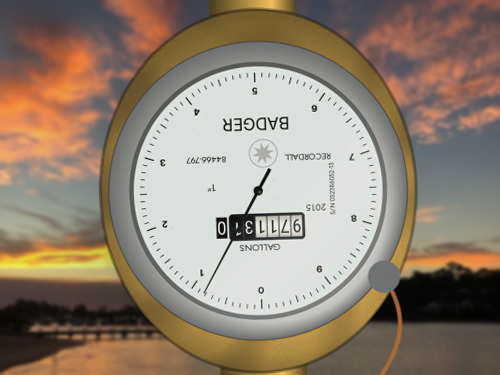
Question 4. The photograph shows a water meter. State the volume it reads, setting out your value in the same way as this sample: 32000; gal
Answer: 9711310.8; gal
